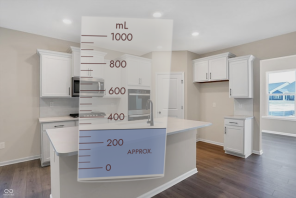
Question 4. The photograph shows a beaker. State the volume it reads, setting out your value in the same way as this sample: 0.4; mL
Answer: 300; mL
